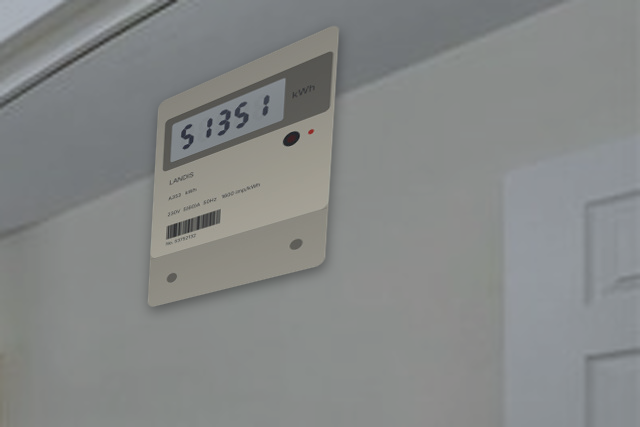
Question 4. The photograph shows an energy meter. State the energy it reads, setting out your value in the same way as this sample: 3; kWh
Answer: 51351; kWh
